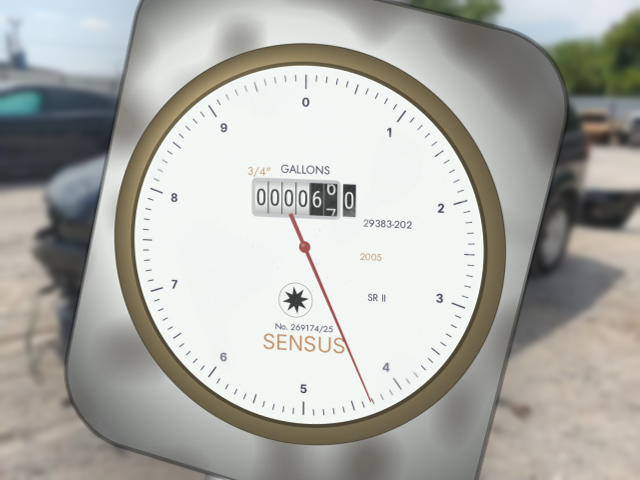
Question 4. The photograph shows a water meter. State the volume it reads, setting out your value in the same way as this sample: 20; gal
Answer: 664.3; gal
